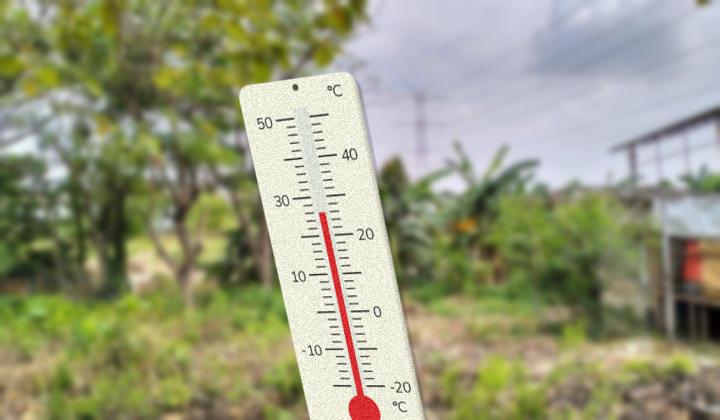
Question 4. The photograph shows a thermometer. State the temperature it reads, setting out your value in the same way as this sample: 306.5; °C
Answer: 26; °C
